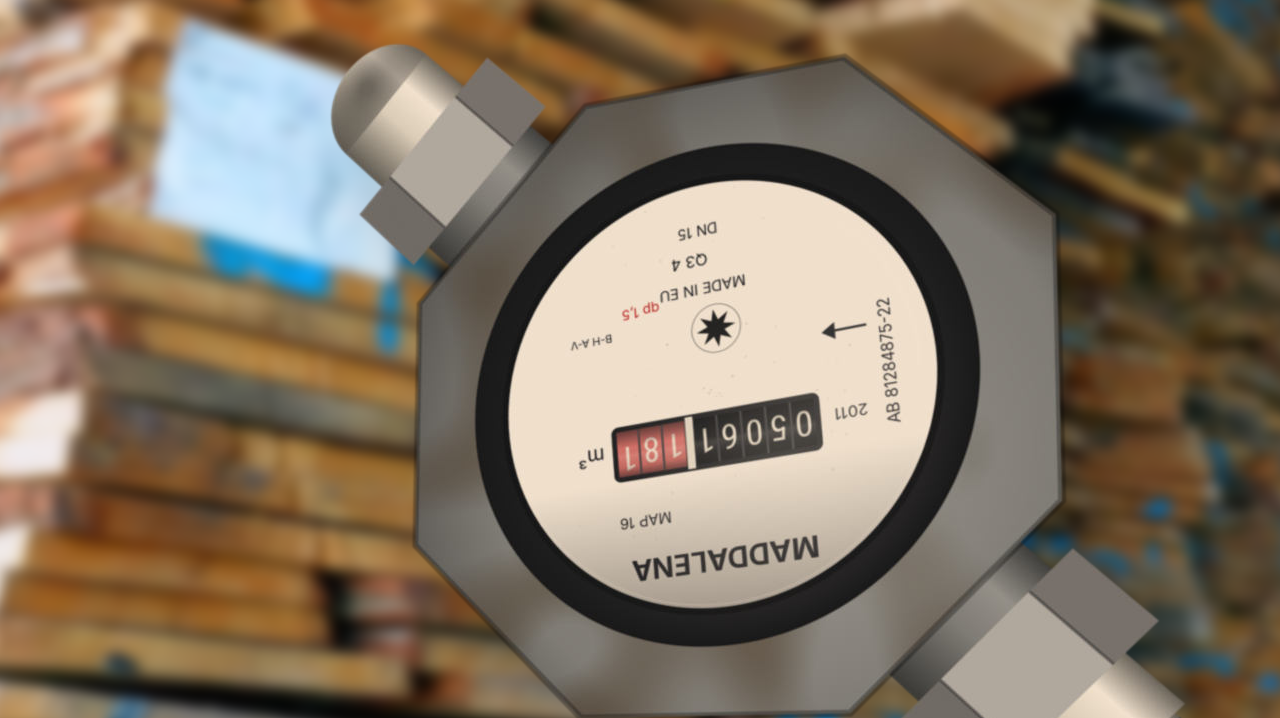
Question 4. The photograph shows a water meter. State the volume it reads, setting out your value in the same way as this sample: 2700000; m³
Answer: 5061.181; m³
